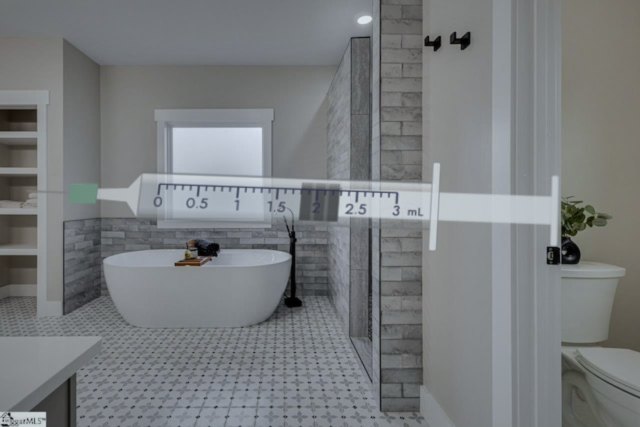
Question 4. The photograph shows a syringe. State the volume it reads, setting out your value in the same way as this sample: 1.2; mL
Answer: 1.8; mL
